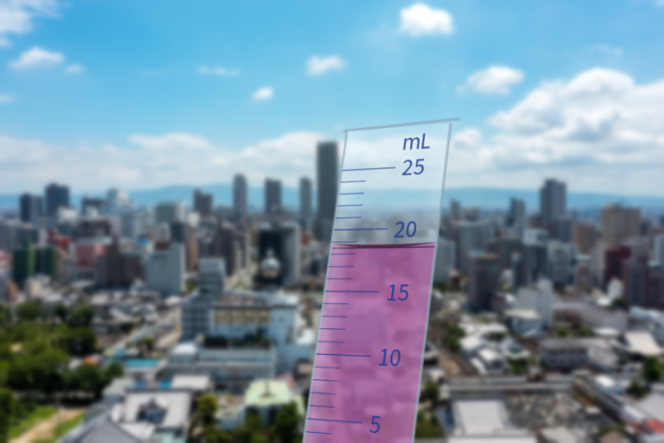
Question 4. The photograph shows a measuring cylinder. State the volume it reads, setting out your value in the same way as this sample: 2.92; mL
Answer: 18.5; mL
